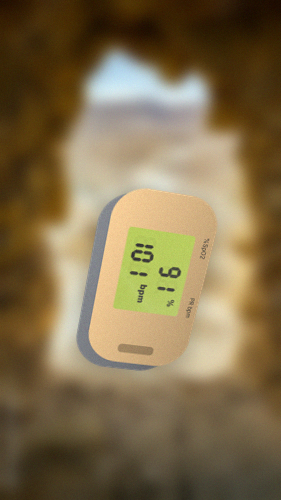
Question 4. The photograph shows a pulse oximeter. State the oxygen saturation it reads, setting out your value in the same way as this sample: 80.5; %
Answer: 91; %
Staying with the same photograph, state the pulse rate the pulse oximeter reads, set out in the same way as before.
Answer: 101; bpm
